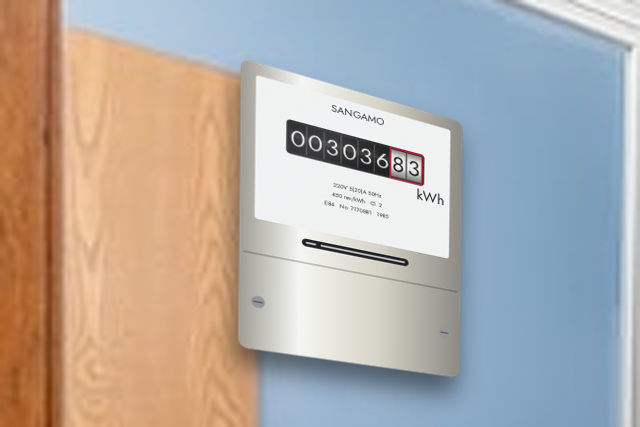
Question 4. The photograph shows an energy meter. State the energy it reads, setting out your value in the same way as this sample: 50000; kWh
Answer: 3036.83; kWh
